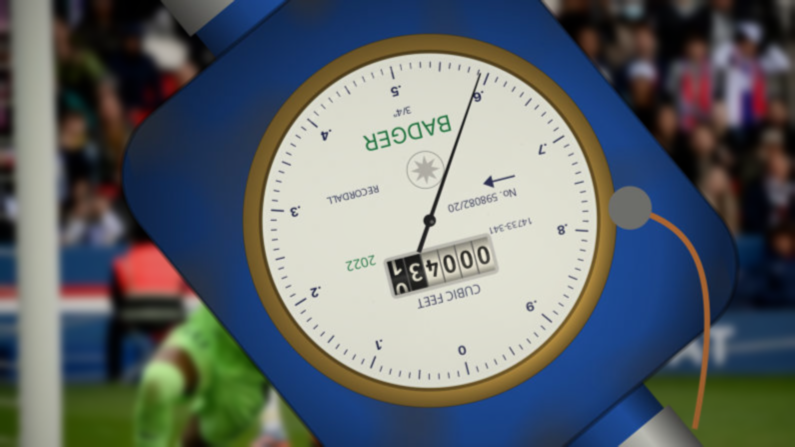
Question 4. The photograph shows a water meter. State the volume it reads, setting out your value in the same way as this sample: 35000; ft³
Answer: 430.59; ft³
